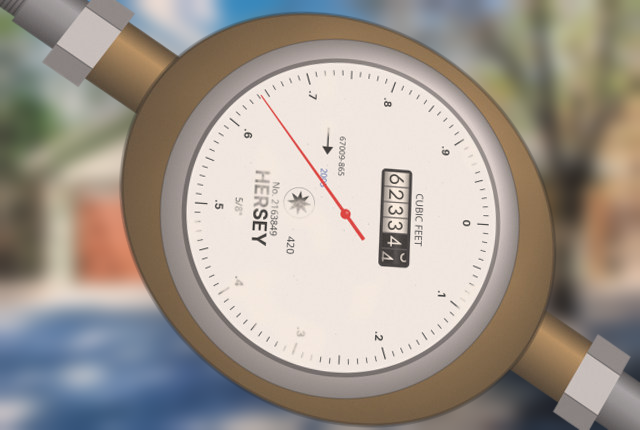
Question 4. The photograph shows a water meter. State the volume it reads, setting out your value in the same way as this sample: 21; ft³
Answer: 623343.64; ft³
